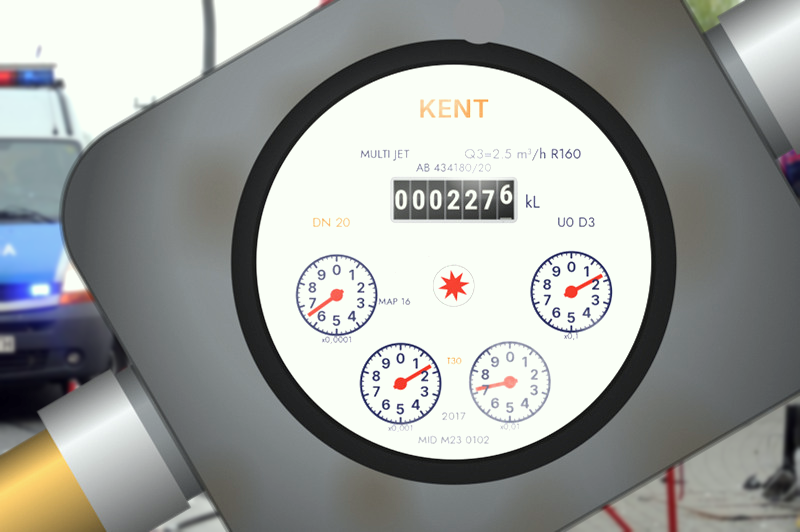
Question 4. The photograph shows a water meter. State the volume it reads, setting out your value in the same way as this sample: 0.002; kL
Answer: 2276.1716; kL
